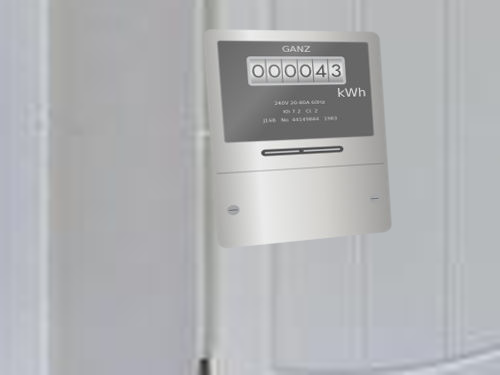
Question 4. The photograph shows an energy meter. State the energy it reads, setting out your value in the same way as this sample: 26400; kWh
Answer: 43; kWh
